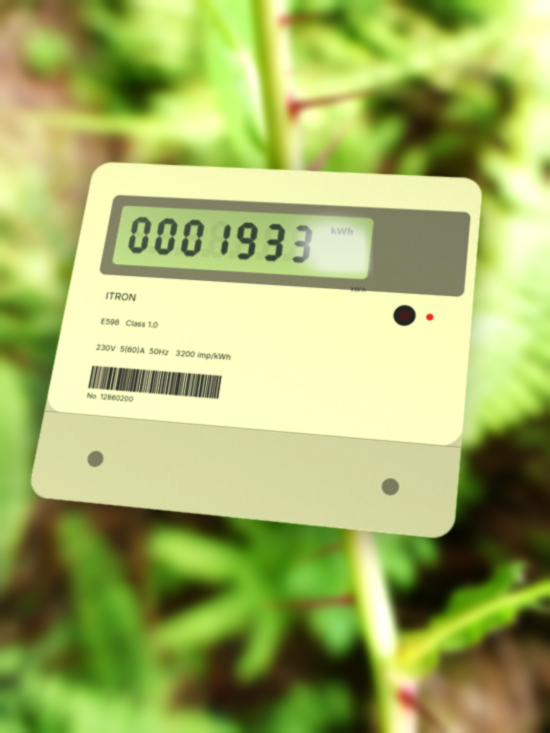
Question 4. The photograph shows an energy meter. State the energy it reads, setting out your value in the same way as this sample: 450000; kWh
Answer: 1933; kWh
